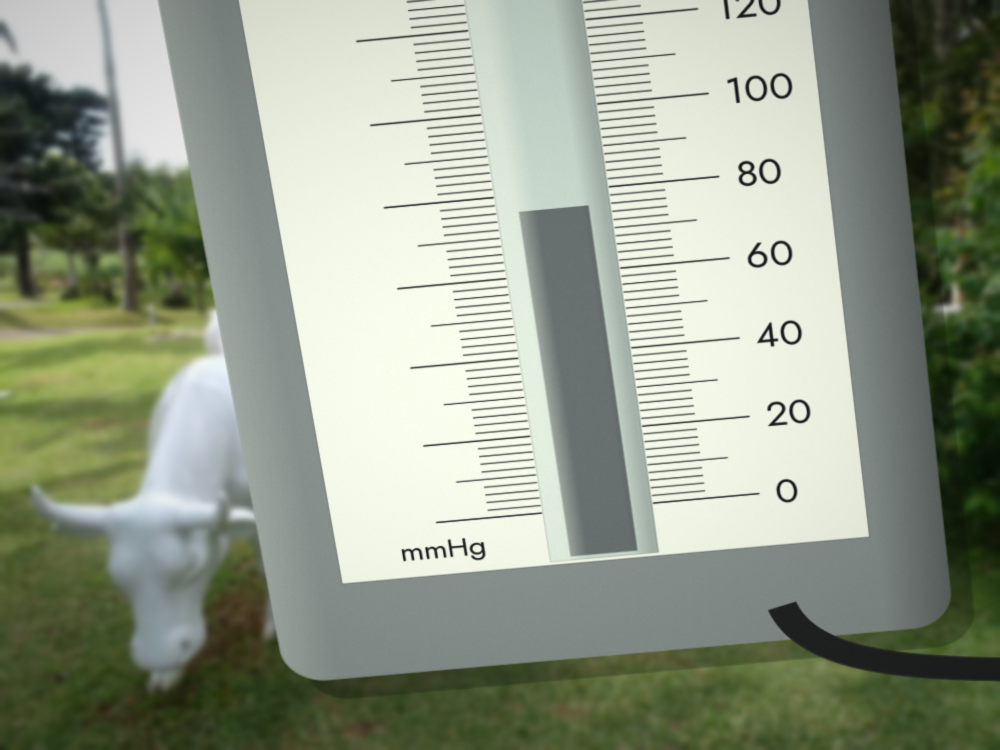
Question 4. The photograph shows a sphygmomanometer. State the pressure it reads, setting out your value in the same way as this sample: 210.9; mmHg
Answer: 76; mmHg
